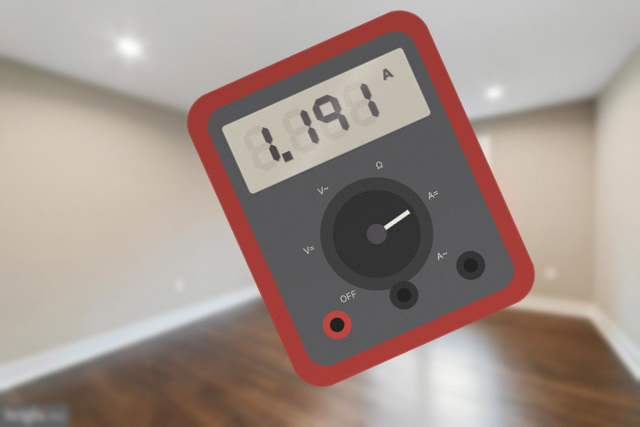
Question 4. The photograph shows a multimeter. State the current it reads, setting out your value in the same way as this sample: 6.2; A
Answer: 1.191; A
